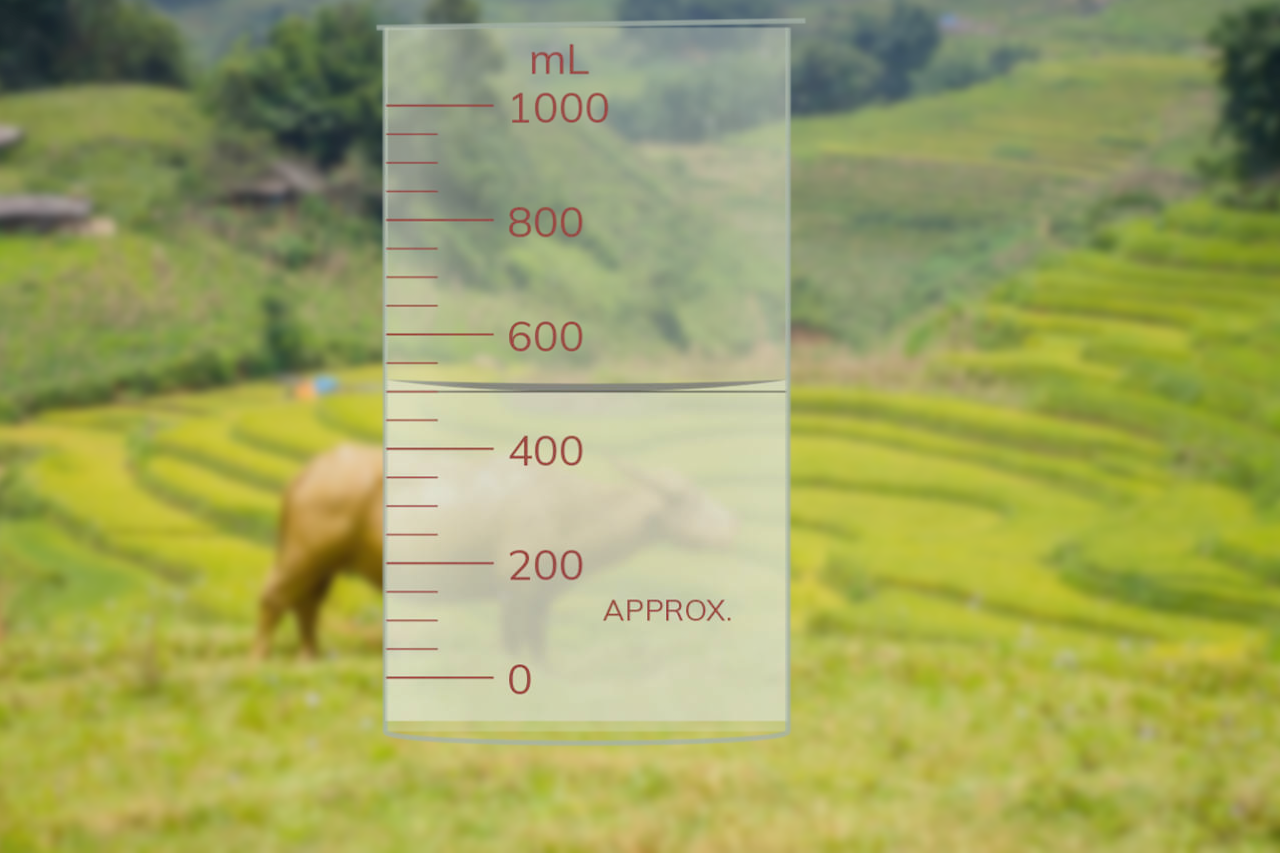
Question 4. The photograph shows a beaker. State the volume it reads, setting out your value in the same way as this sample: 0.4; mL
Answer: 500; mL
